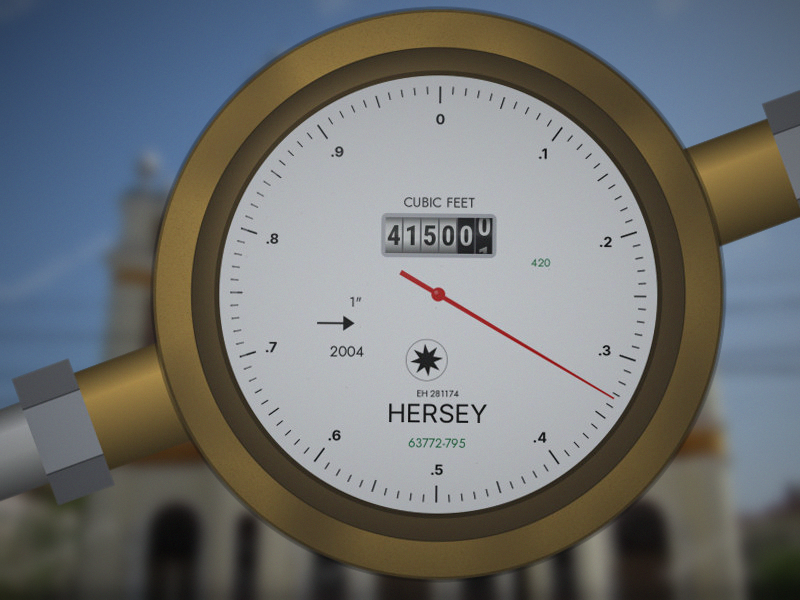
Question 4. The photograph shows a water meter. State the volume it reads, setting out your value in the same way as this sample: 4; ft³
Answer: 415000.33; ft³
